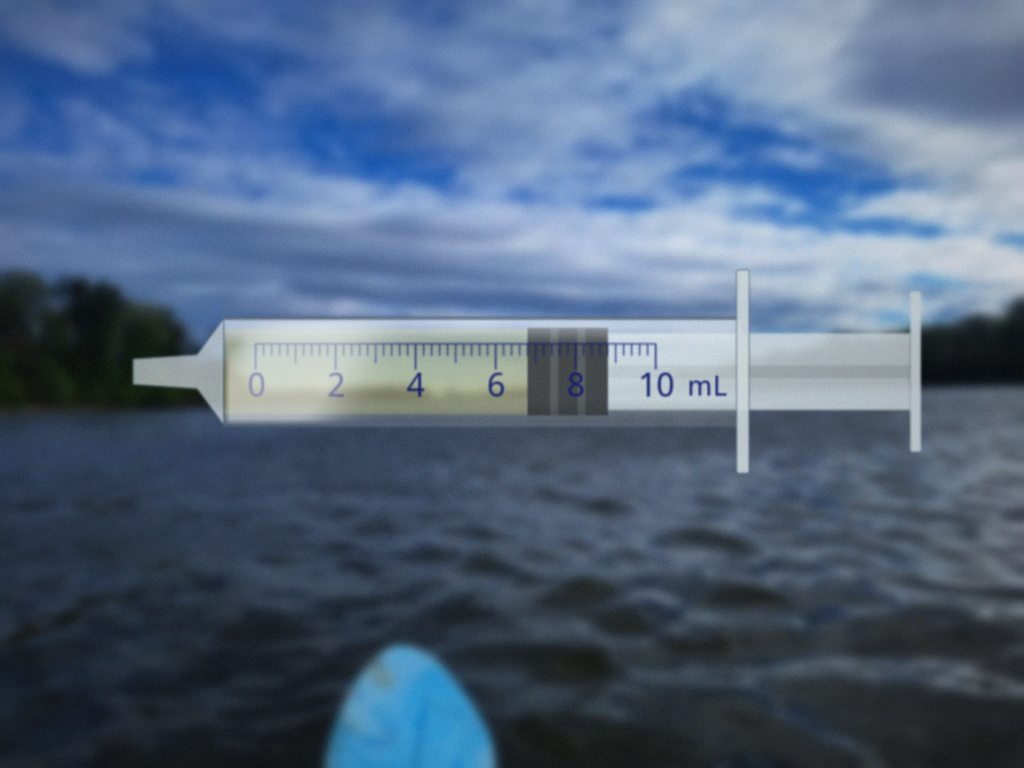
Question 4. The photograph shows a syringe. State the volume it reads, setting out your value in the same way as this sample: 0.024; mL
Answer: 6.8; mL
